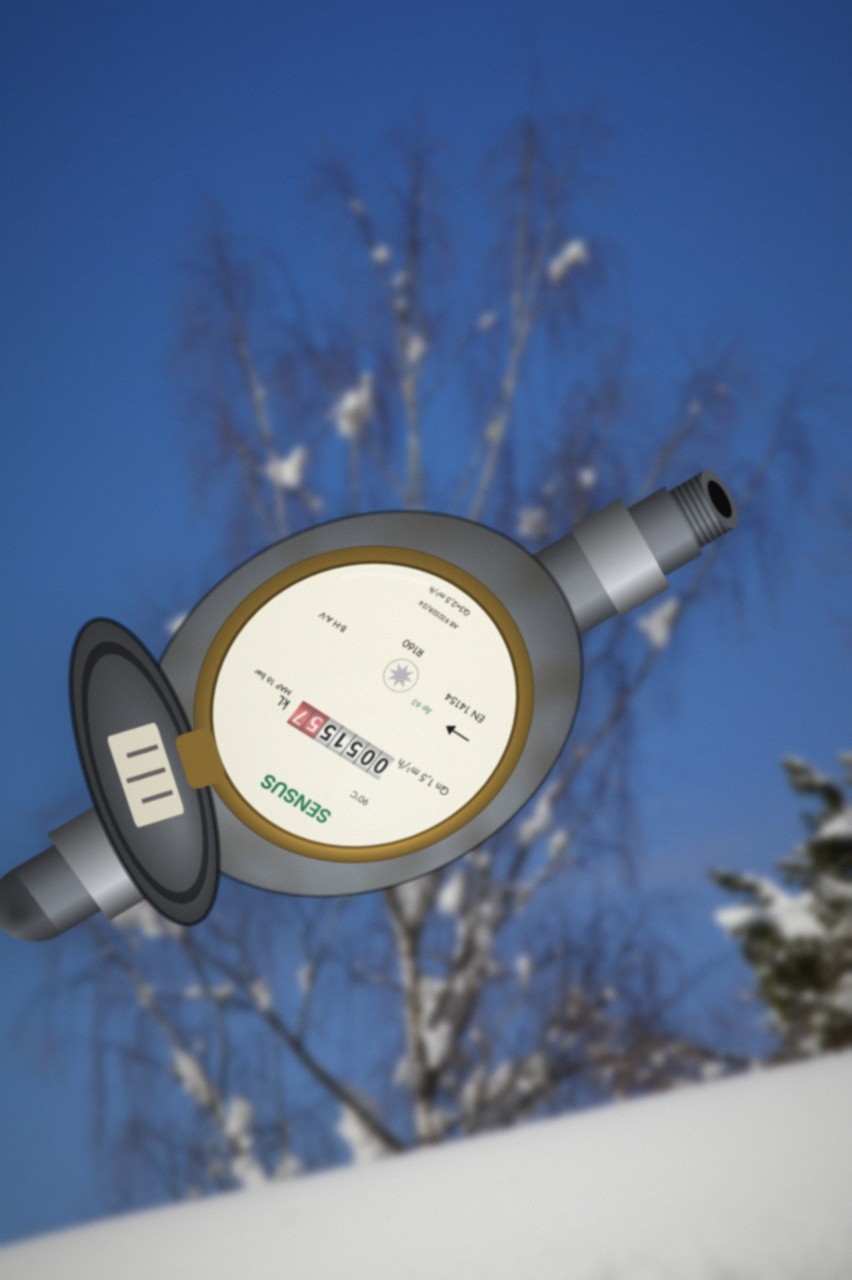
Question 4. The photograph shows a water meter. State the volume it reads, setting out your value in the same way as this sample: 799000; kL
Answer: 515.57; kL
